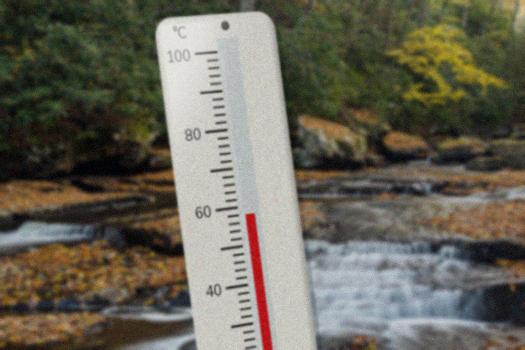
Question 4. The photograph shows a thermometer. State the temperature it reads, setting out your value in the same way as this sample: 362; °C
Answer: 58; °C
